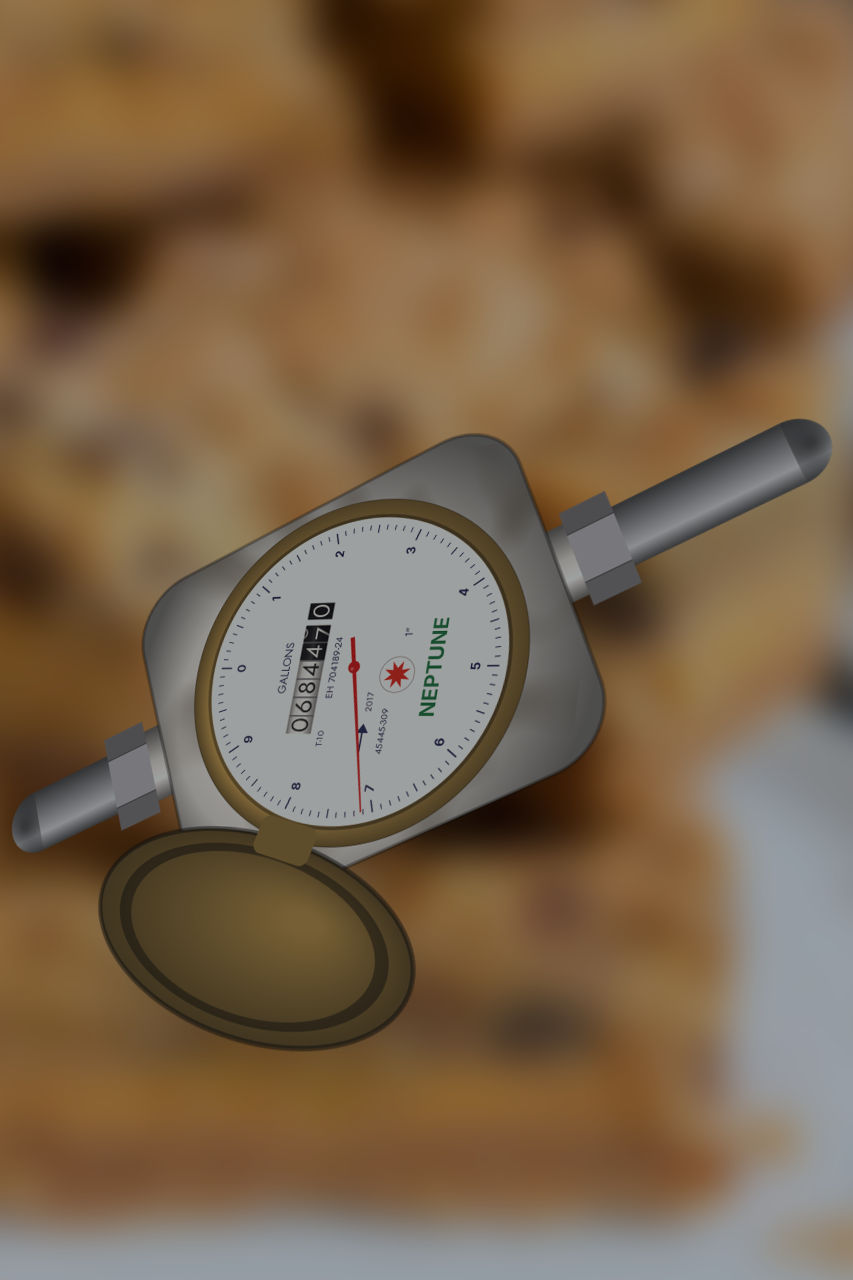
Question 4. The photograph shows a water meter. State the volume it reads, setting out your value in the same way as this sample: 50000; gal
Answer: 684467.1; gal
